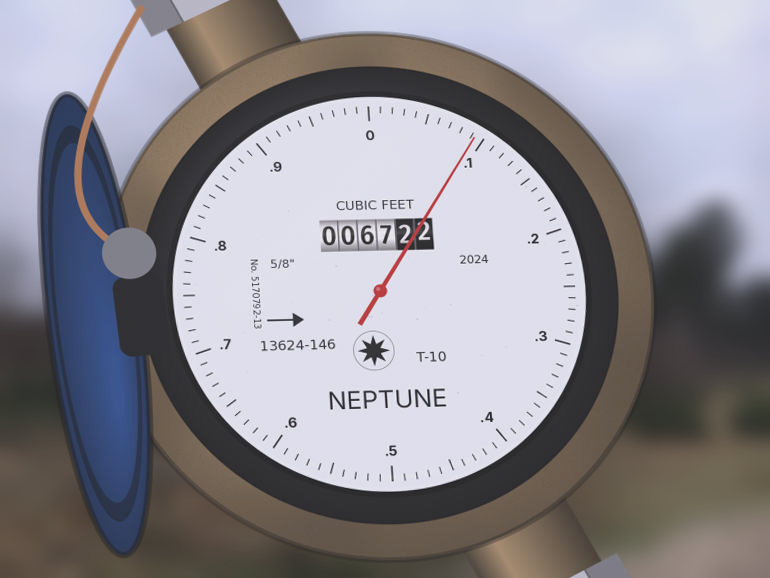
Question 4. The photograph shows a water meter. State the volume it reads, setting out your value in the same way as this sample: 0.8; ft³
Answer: 6722.09; ft³
